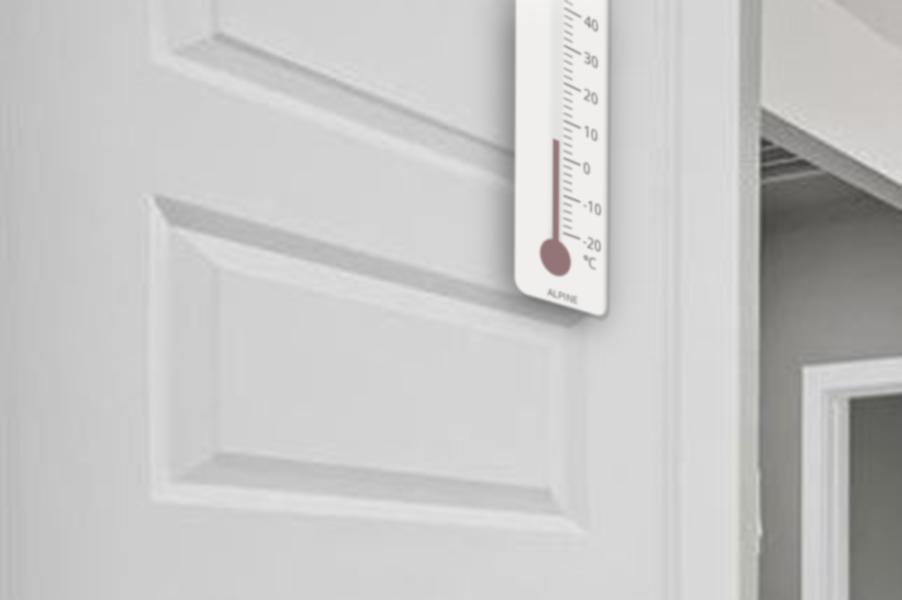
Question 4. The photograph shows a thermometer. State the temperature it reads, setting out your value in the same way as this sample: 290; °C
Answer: 4; °C
